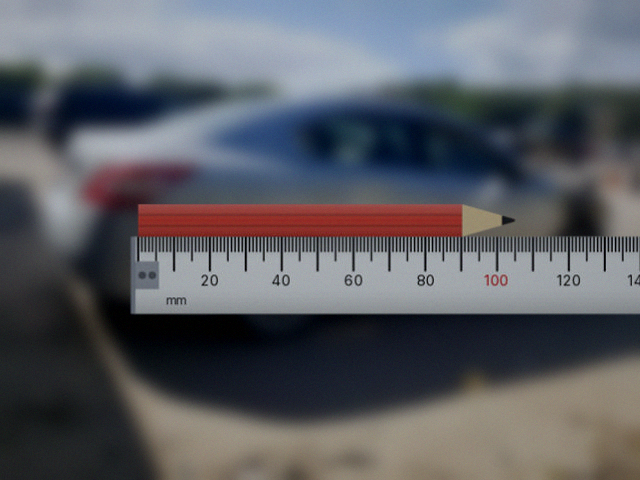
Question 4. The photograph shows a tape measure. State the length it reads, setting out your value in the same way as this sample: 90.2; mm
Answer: 105; mm
